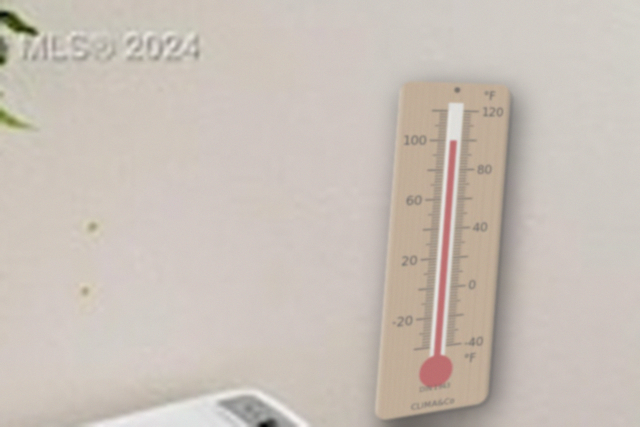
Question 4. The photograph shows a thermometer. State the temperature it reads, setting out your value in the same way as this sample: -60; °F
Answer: 100; °F
